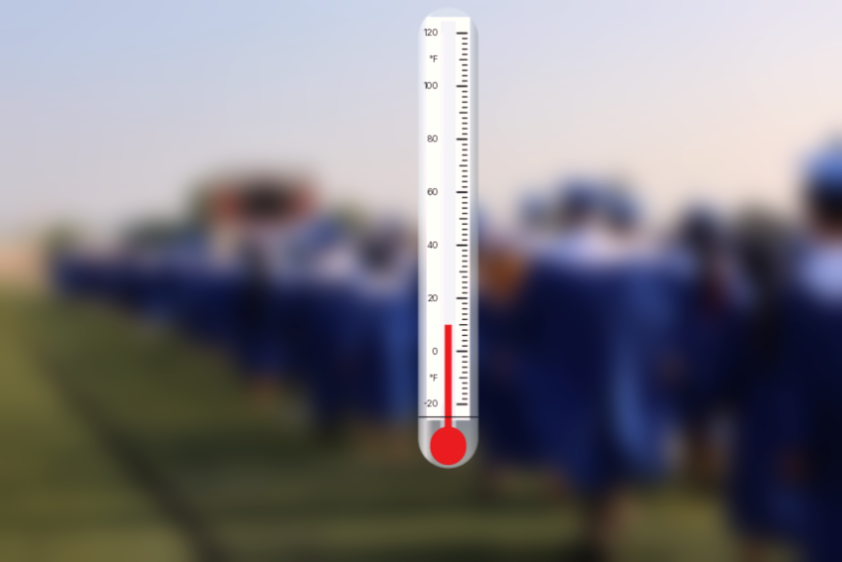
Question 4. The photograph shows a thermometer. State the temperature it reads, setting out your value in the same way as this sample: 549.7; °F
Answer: 10; °F
